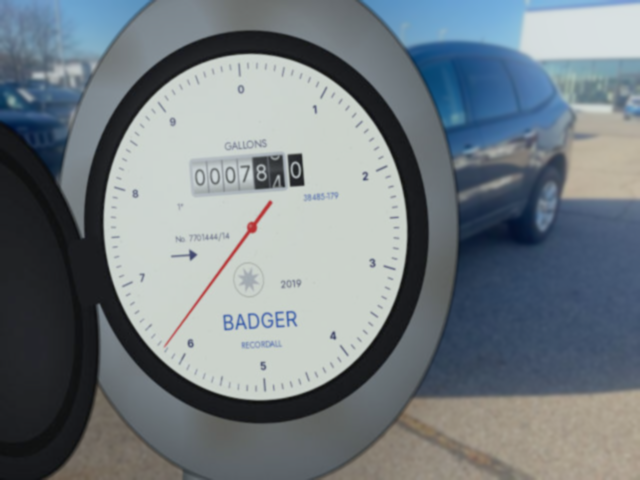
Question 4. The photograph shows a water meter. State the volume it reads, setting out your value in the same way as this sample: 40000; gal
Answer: 7836.2; gal
